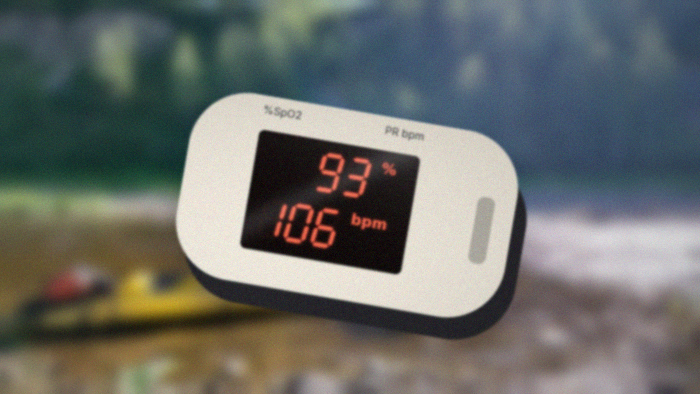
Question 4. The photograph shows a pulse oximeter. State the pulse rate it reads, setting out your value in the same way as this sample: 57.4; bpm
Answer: 106; bpm
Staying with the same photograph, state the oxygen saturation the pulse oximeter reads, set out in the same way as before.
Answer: 93; %
